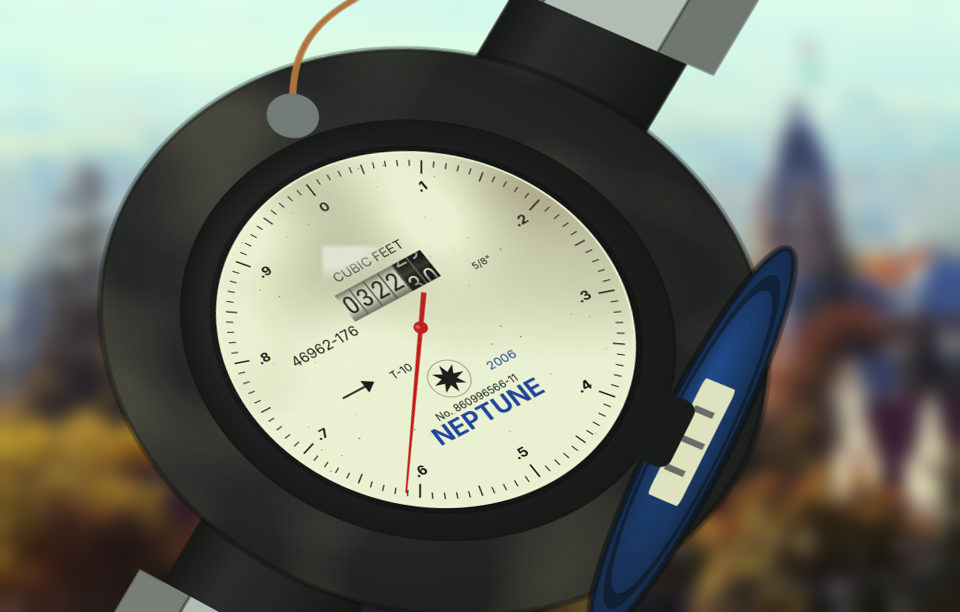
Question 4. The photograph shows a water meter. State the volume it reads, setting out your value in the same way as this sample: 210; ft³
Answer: 32229.61; ft³
